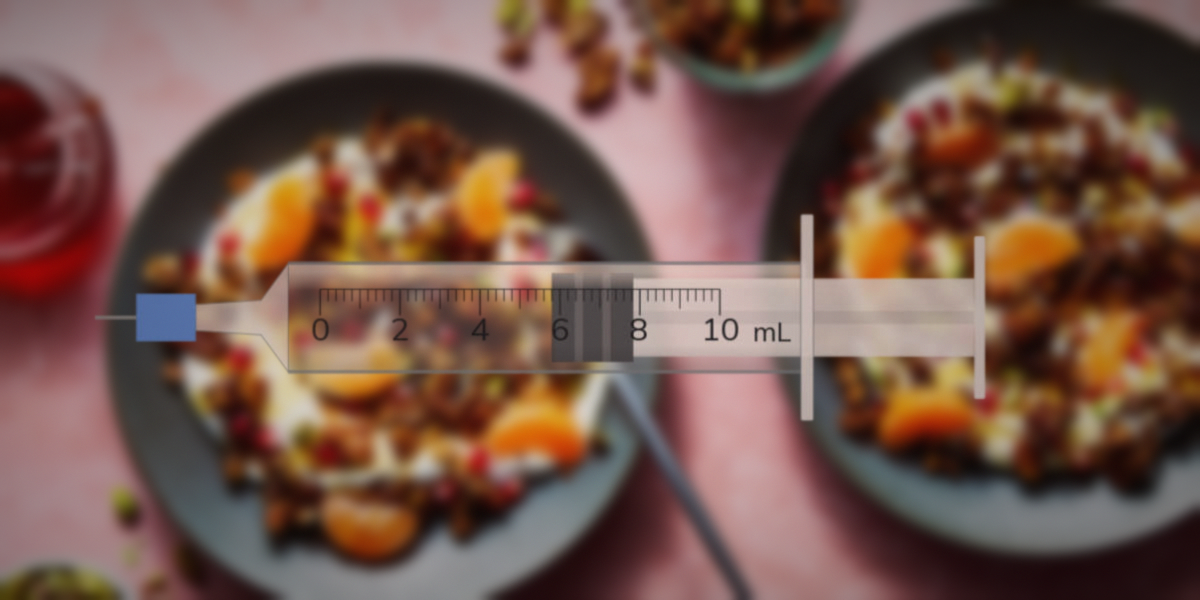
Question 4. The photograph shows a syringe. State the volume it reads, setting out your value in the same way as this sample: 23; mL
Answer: 5.8; mL
